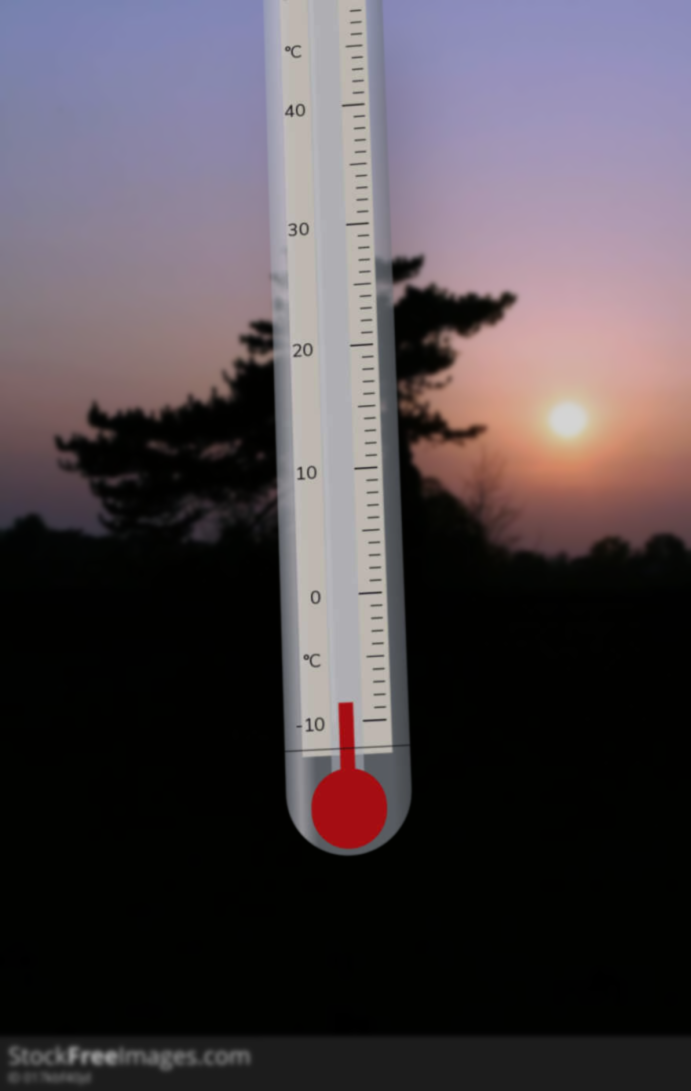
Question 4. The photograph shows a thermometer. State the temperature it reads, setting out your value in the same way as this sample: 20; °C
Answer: -8.5; °C
